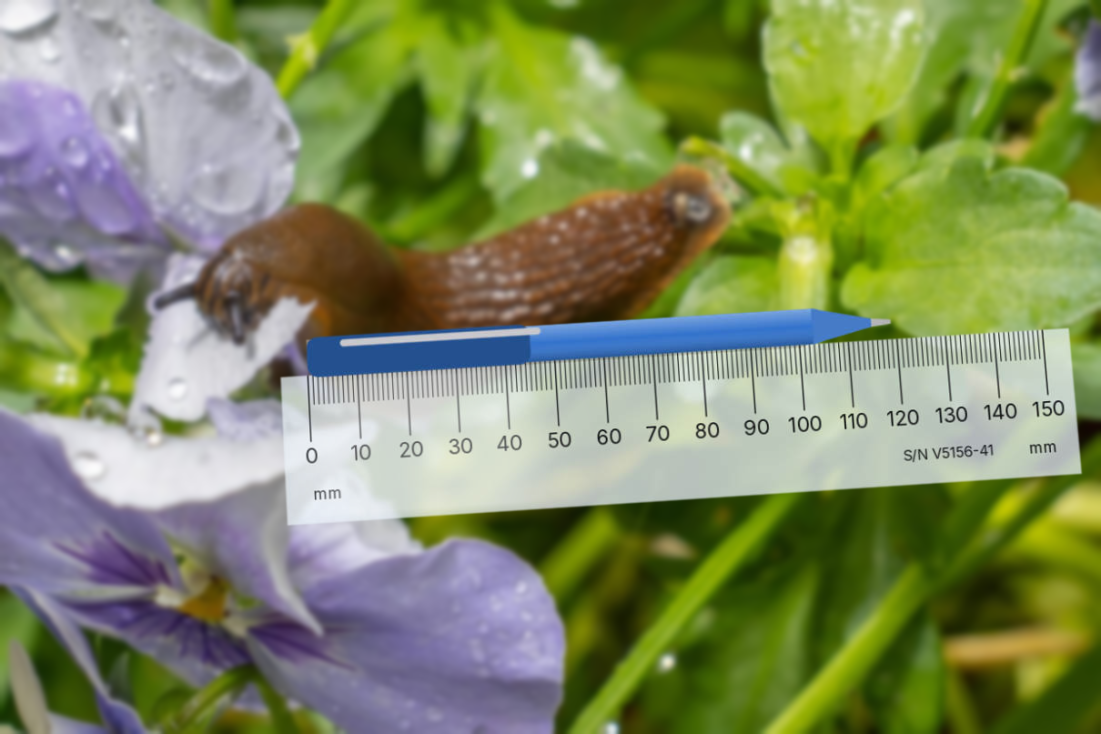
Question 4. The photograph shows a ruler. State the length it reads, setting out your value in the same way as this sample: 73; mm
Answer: 119; mm
